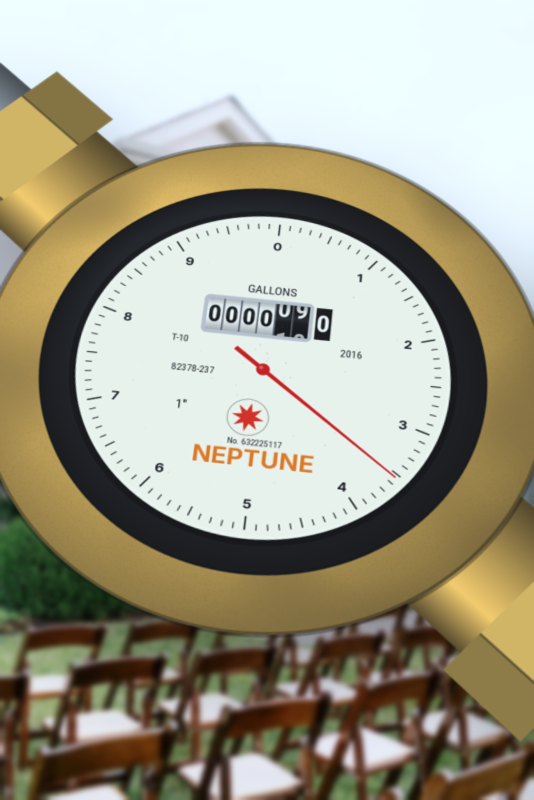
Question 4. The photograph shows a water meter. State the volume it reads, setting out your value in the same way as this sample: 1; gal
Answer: 93.5; gal
